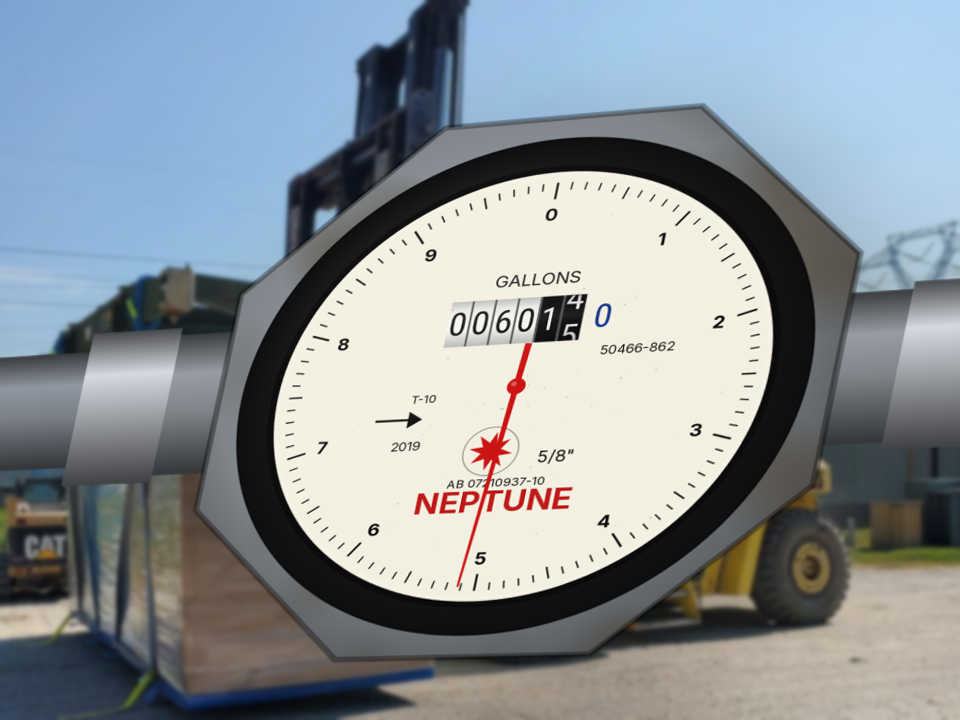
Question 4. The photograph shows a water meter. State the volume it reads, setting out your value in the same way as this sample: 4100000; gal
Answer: 60145.1; gal
